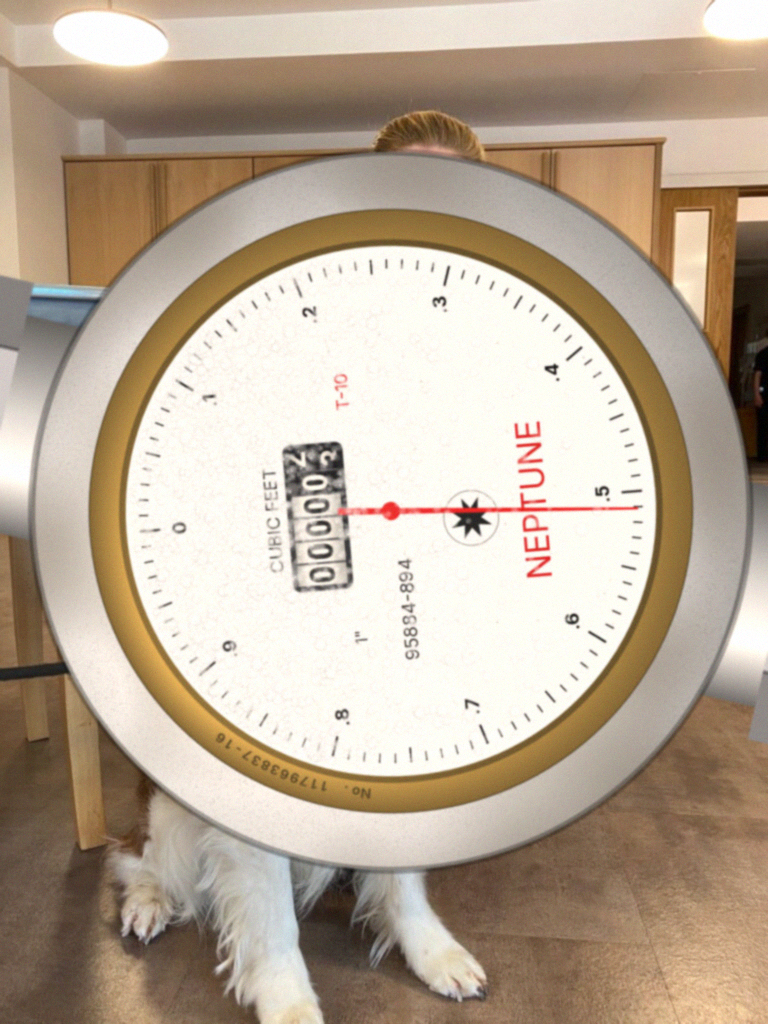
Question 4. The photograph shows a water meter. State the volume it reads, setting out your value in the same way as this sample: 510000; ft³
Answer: 2.51; ft³
